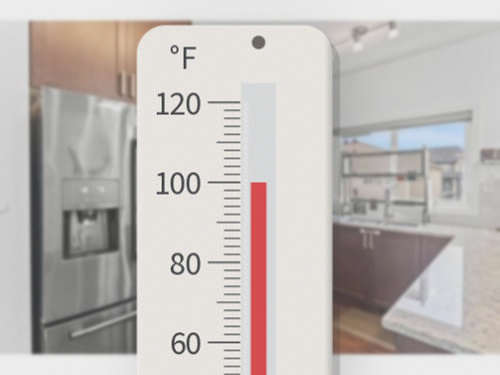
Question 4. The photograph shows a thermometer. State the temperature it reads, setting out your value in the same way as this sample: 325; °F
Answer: 100; °F
